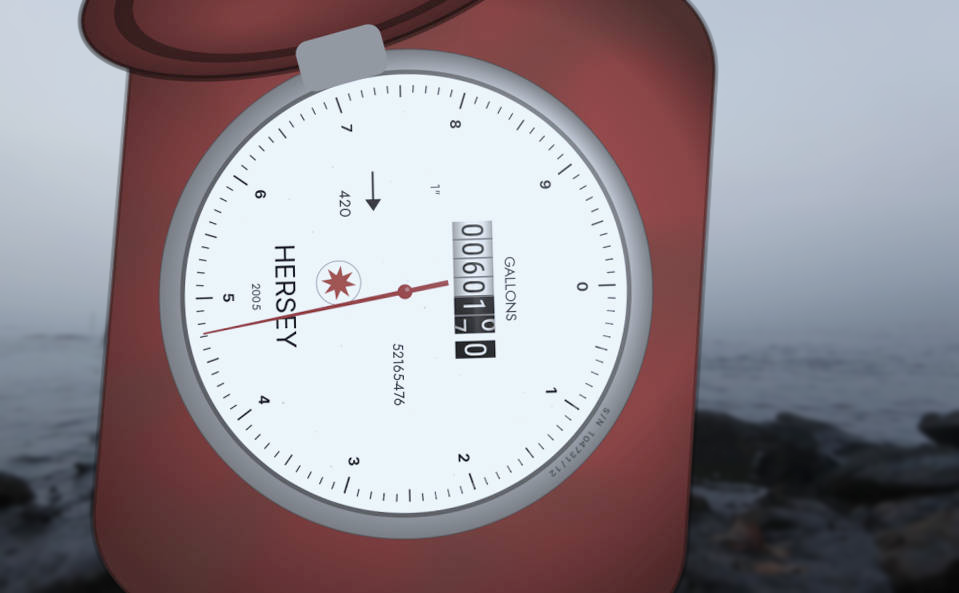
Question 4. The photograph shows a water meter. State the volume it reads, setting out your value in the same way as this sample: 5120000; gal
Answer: 60164.7; gal
